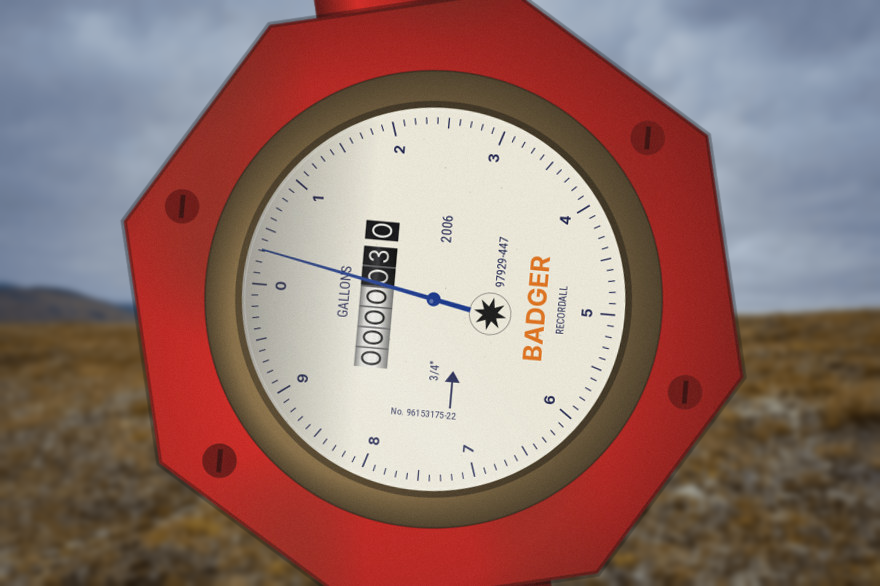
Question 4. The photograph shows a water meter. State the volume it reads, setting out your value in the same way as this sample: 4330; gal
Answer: 30.3; gal
